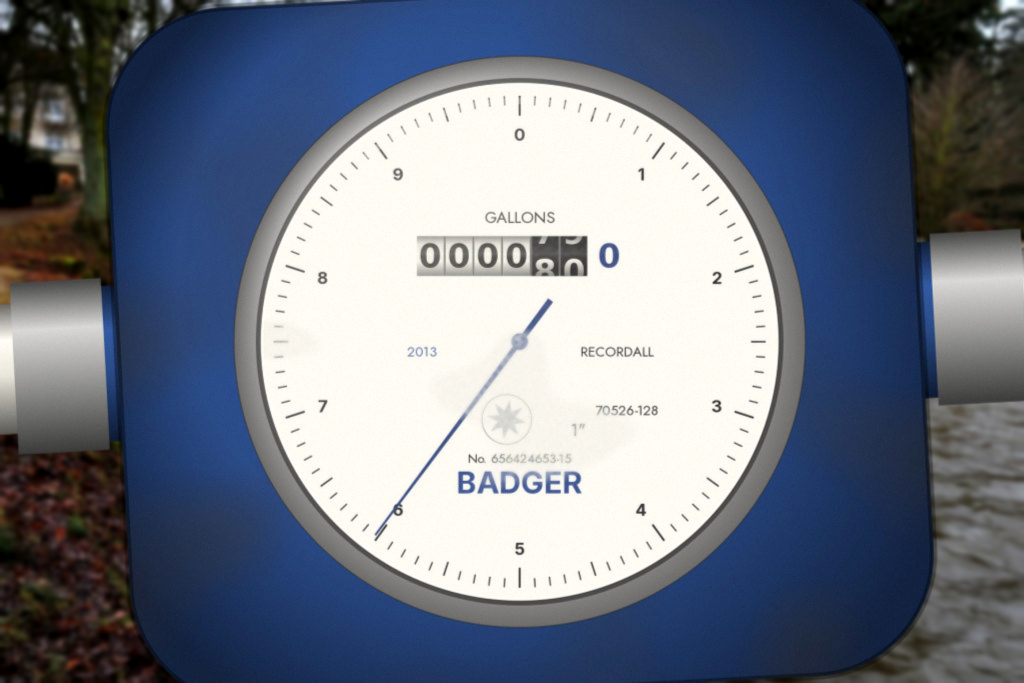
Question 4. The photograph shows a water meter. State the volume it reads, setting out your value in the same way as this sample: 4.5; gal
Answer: 796.0; gal
